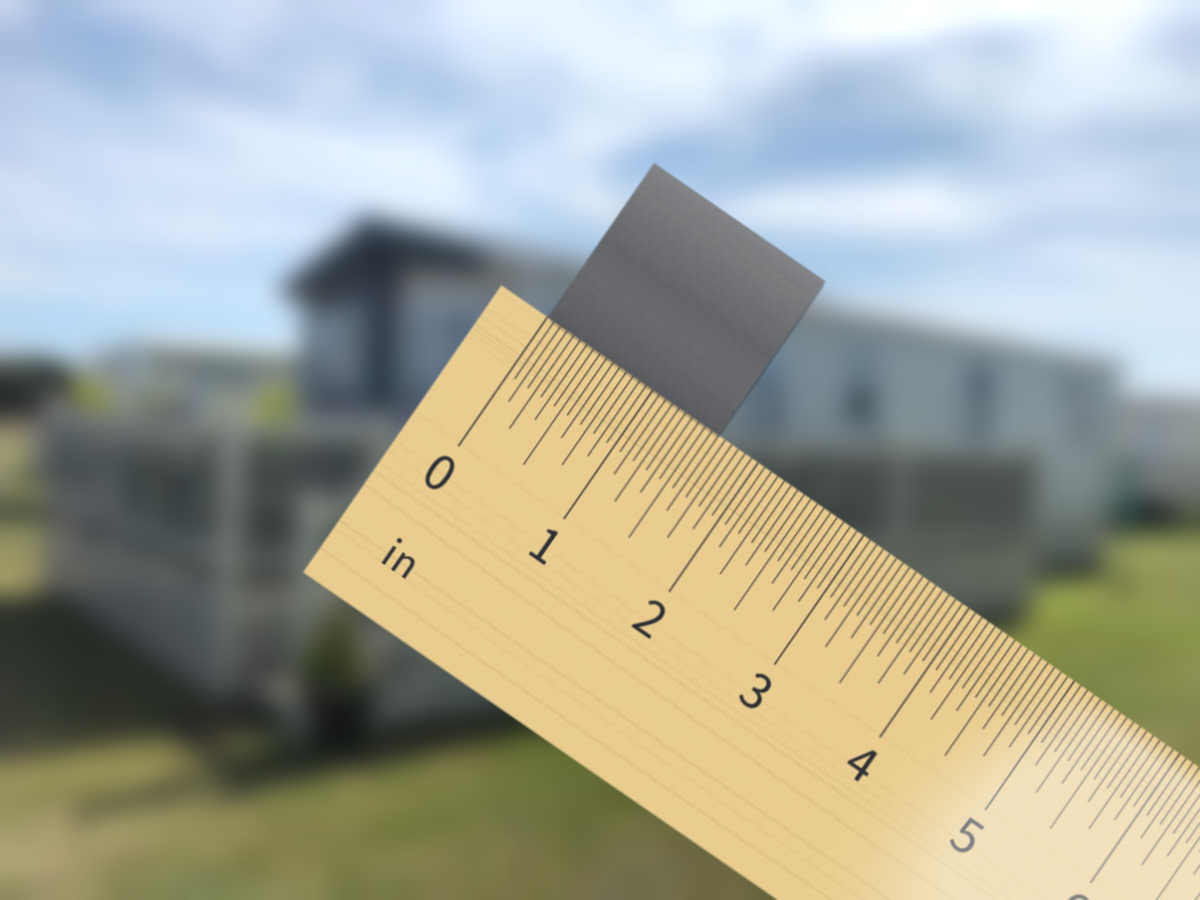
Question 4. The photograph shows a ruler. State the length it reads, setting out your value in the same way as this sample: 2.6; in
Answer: 1.625; in
